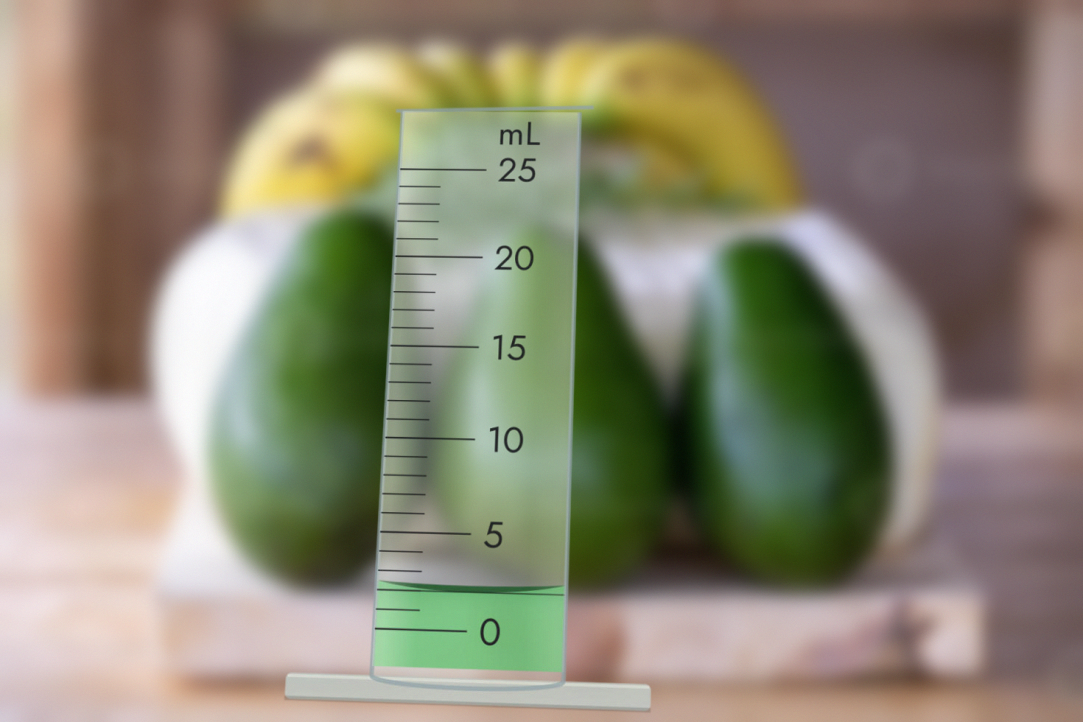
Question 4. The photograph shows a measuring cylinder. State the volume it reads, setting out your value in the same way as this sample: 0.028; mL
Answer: 2; mL
